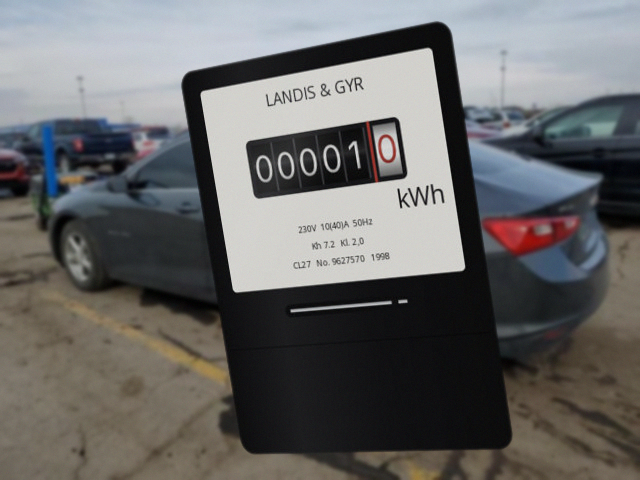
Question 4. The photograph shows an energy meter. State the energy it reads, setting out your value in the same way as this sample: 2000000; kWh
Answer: 1.0; kWh
